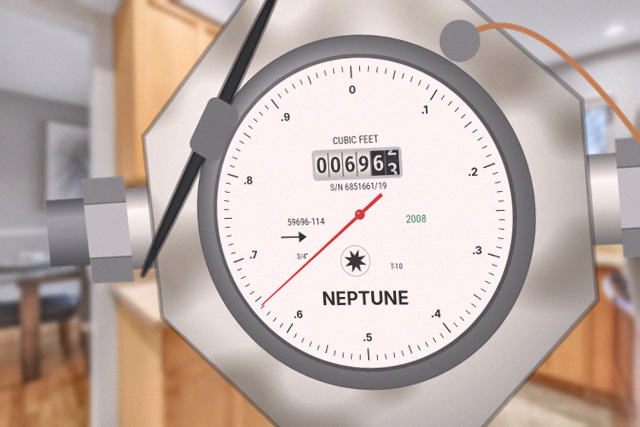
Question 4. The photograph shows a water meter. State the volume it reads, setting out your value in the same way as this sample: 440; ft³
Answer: 6962.64; ft³
